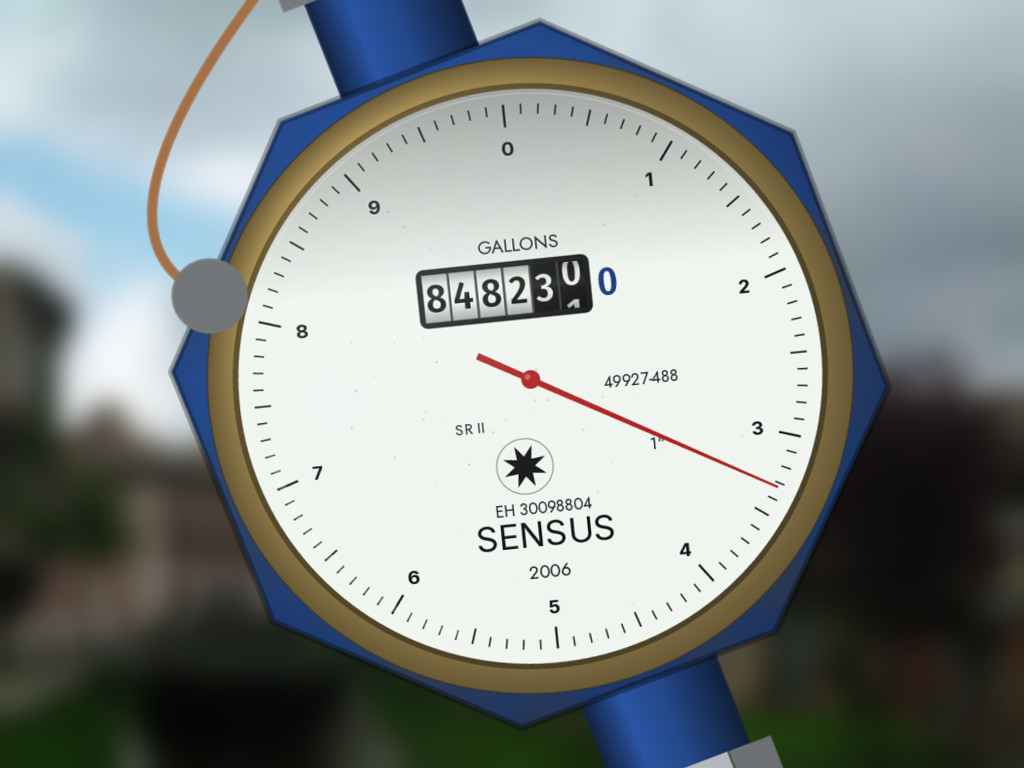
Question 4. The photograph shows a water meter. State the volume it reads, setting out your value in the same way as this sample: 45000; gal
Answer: 8482303.3; gal
